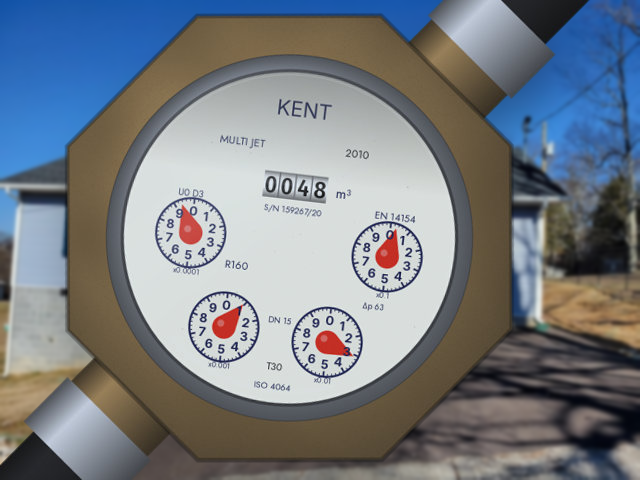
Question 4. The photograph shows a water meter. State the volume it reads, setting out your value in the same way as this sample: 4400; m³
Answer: 48.0309; m³
